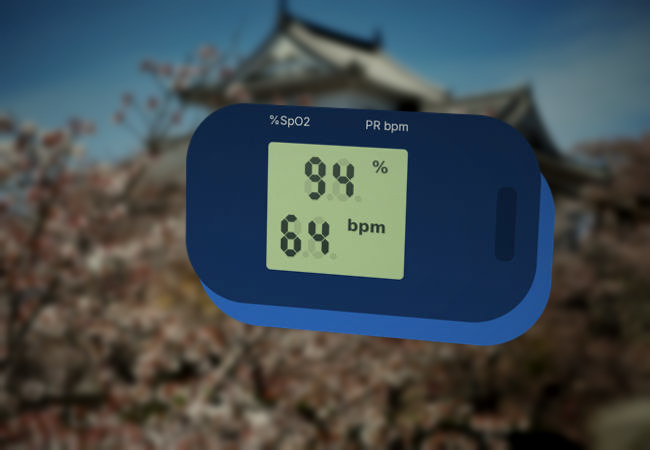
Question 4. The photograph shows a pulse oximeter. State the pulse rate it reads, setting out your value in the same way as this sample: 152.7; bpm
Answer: 64; bpm
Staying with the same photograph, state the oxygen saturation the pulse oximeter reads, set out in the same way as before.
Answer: 94; %
